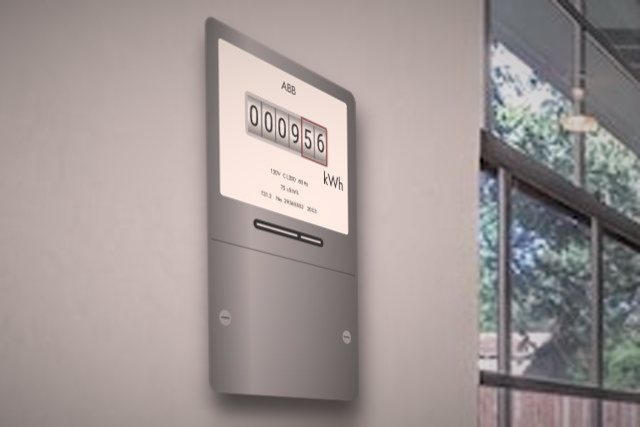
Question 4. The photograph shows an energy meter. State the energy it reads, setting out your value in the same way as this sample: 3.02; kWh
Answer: 9.56; kWh
